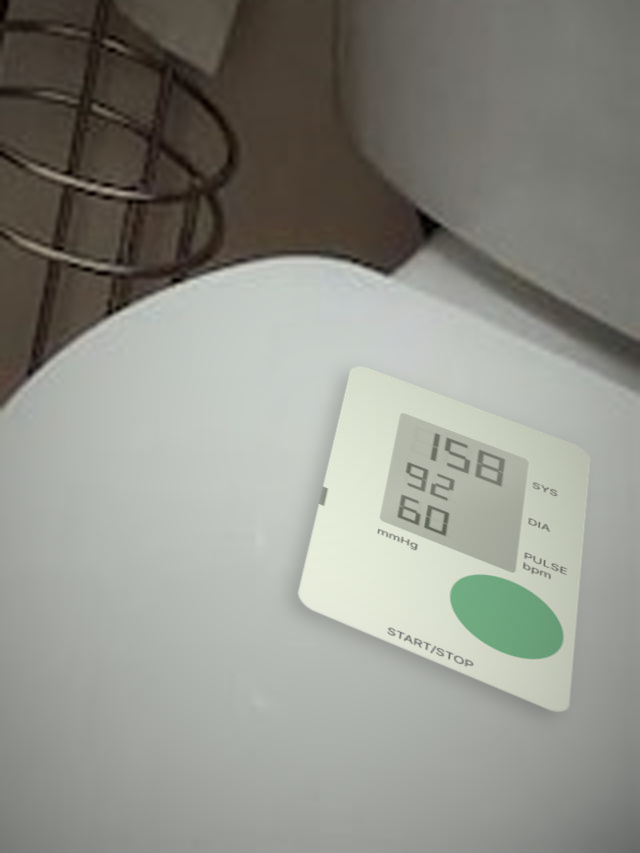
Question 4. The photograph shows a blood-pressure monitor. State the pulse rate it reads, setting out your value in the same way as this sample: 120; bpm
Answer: 60; bpm
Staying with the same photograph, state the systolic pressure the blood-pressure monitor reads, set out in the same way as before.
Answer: 158; mmHg
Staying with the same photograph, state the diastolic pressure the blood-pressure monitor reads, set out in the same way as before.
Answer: 92; mmHg
